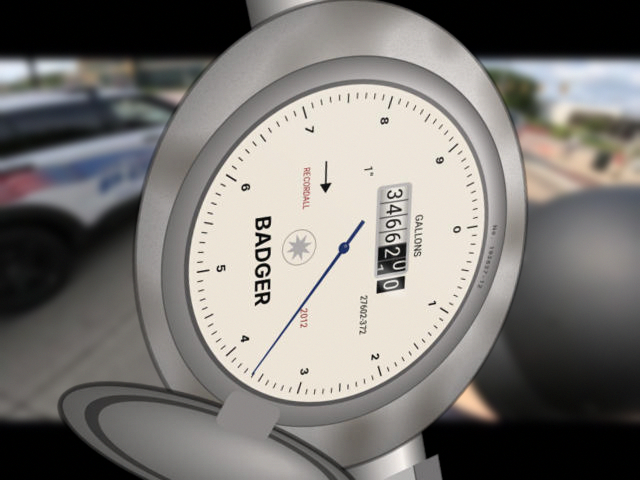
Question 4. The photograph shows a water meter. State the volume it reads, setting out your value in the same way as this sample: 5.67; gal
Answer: 3466203.6; gal
